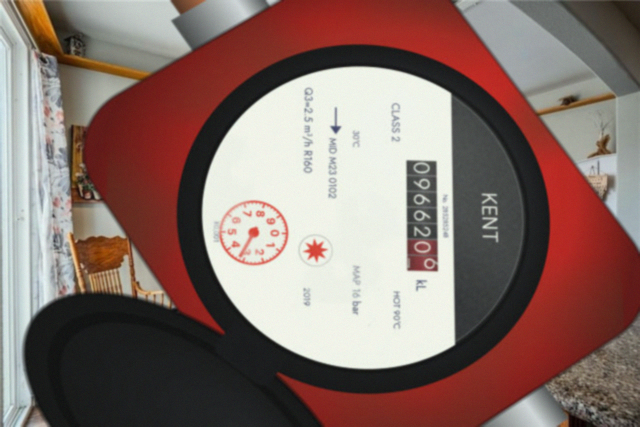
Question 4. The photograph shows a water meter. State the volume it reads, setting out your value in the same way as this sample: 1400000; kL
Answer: 9662.063; kL
